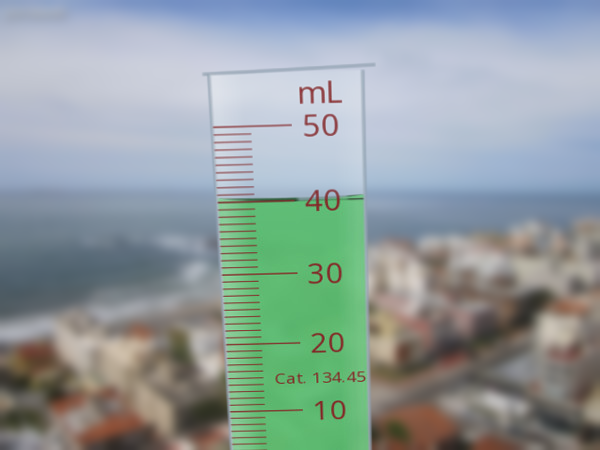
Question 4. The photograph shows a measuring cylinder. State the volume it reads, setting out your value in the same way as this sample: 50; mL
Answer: 40; mL
